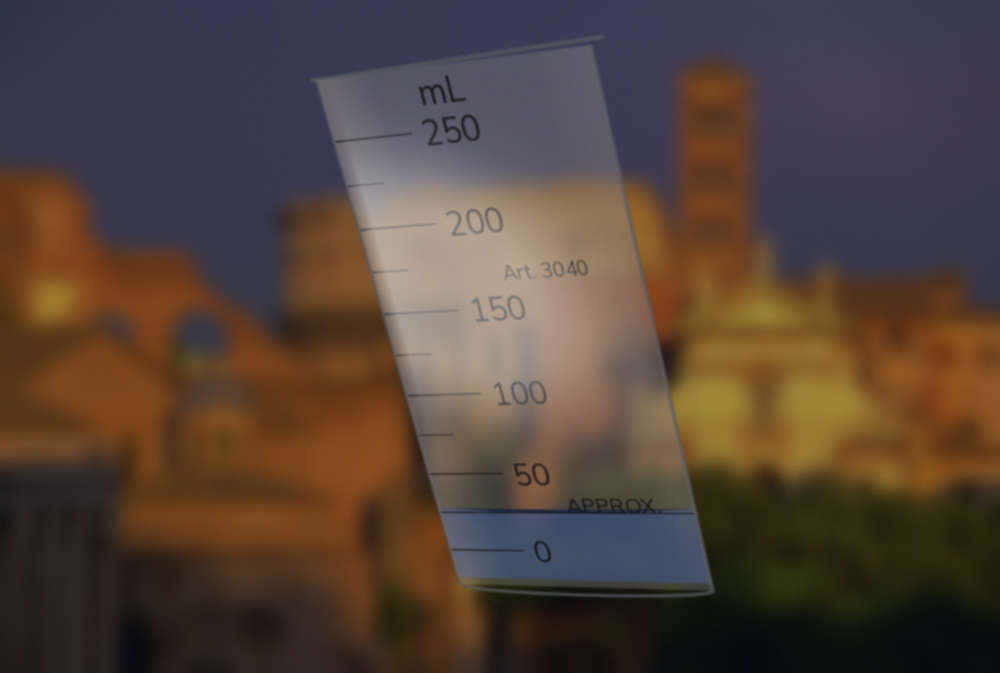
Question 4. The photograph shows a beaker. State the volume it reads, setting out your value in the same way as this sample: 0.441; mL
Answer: 25; mL
